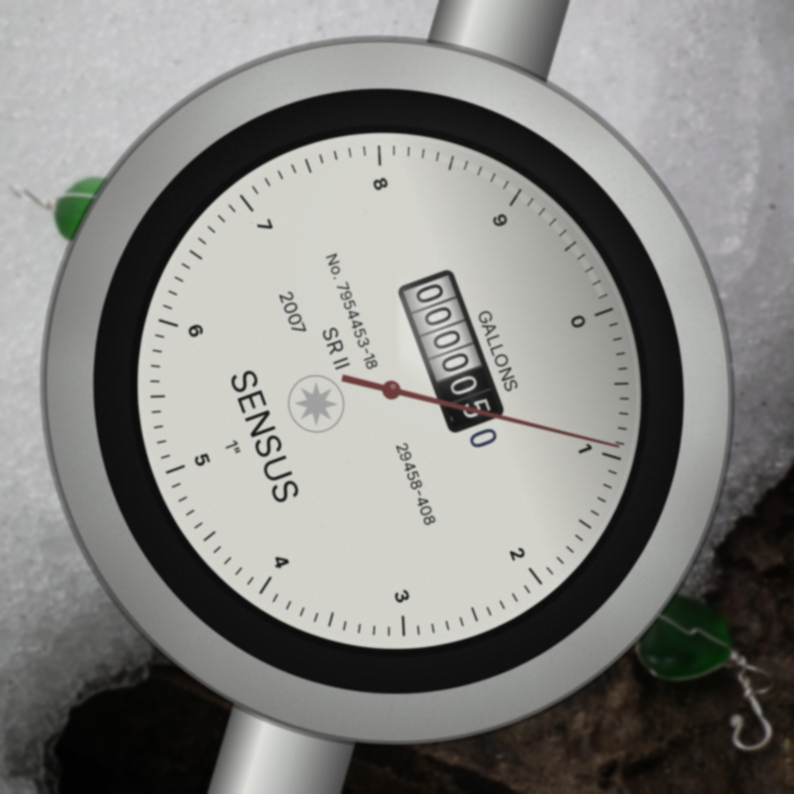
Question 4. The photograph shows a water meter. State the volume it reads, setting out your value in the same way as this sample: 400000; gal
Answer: 50.9; gal
